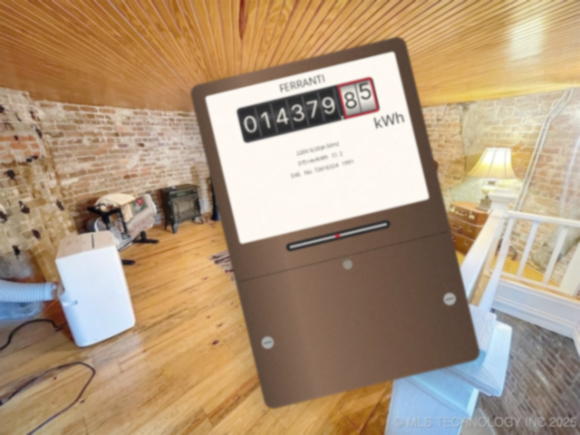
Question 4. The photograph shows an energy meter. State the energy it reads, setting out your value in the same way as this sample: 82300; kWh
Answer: 14379.85; kWh
